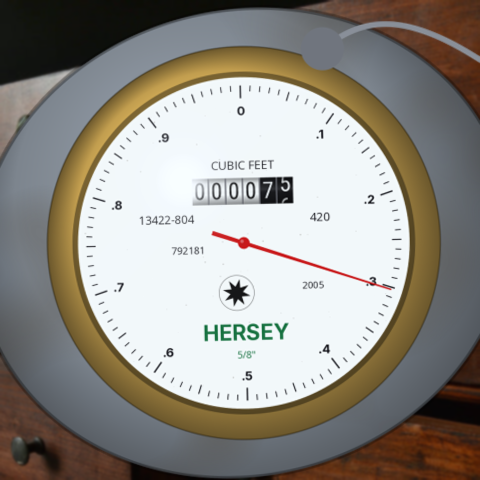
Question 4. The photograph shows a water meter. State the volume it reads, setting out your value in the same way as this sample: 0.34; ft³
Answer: 75.30; ft³
